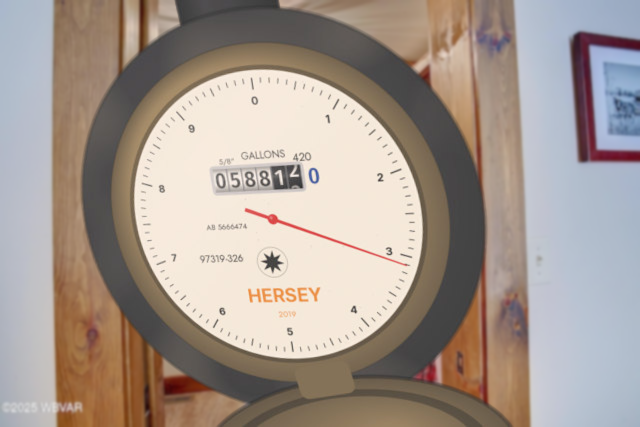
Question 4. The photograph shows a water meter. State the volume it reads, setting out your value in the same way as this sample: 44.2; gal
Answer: 588123.1; gal
